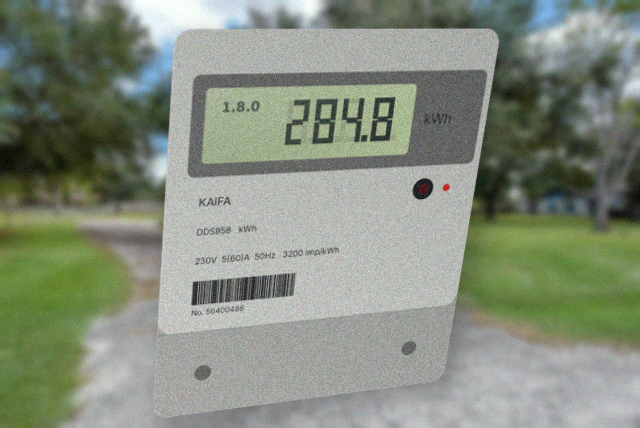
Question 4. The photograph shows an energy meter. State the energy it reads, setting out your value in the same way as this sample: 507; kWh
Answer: 284.8; kWh
